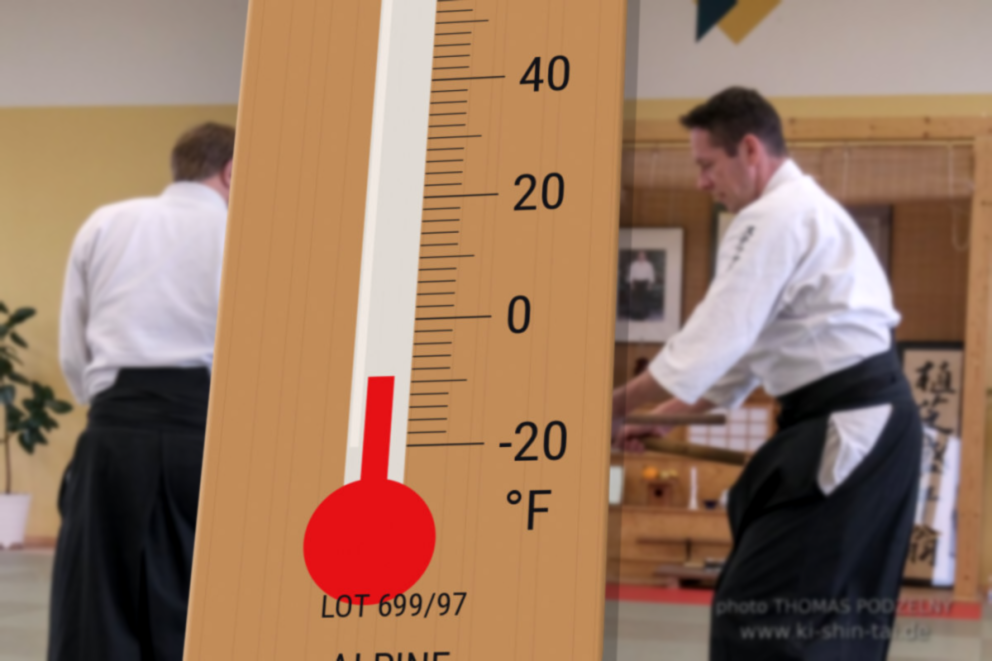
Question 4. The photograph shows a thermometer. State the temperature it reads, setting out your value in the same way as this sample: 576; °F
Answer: -9; °F
